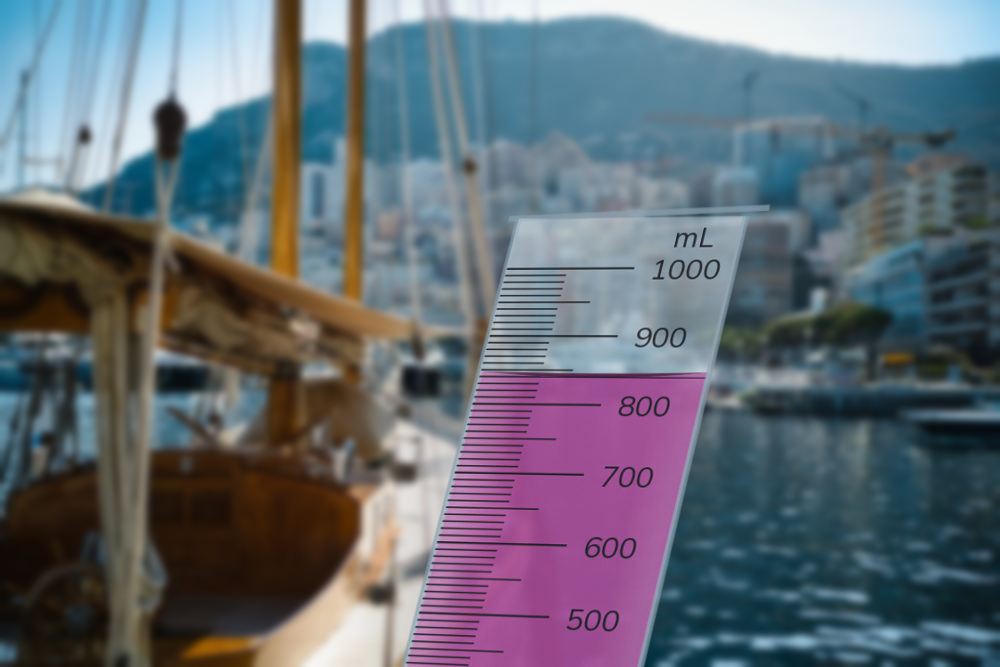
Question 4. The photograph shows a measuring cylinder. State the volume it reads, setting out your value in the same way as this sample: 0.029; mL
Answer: 840; mL
